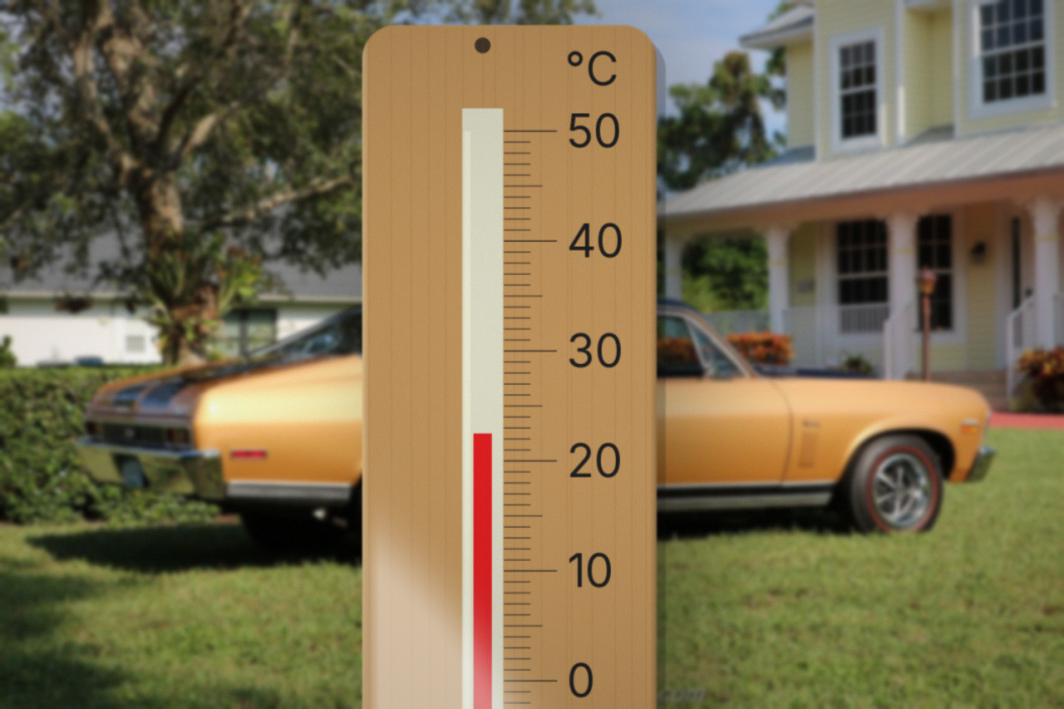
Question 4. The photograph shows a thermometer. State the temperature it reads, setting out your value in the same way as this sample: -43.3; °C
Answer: 22.5; °C
